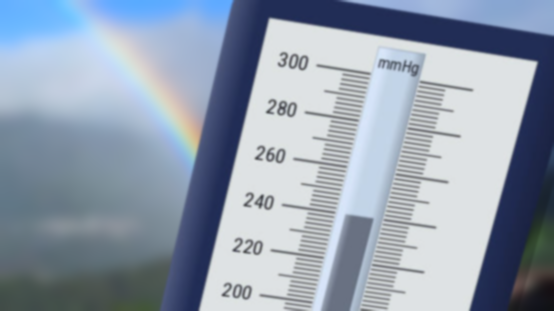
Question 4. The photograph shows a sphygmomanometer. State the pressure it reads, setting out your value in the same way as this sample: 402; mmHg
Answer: 240; mmHg
